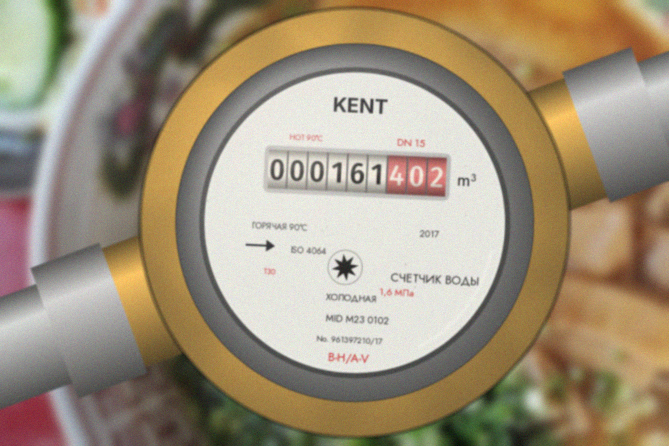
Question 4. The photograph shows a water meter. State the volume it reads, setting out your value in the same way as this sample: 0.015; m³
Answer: 161.402; m³
